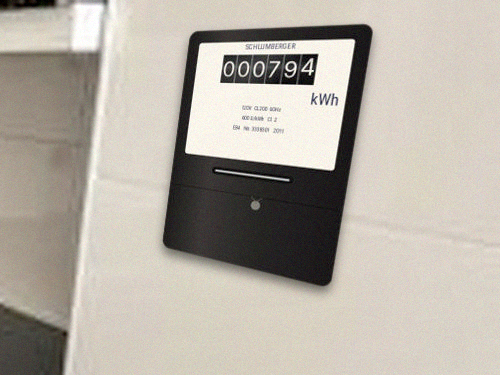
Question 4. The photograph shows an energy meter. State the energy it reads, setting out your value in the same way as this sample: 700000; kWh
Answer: 794; kWh
